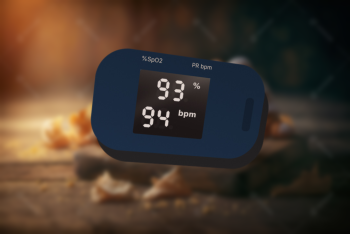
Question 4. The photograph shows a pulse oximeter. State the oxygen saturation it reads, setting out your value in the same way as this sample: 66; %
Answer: 93; %
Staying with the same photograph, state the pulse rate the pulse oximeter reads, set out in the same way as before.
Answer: 94; bpm
